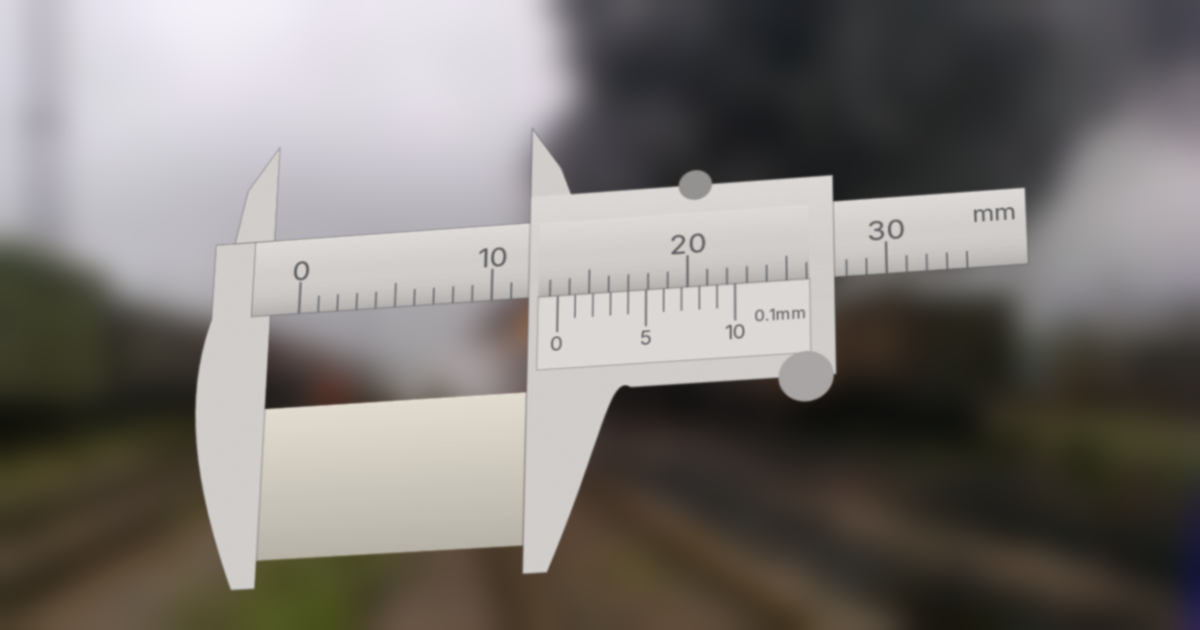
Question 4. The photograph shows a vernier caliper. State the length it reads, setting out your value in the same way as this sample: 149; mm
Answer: 13.4; mm
